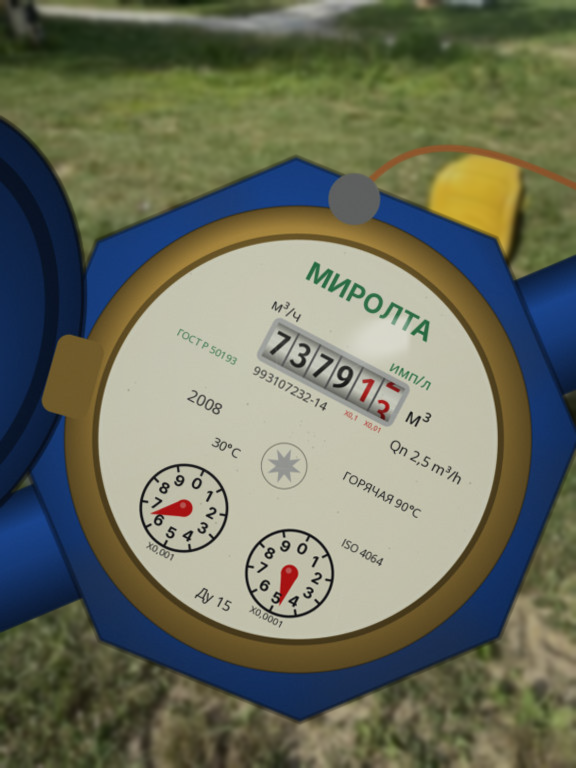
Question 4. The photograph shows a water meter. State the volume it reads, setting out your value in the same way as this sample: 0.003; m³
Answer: 7379.1264; m³
